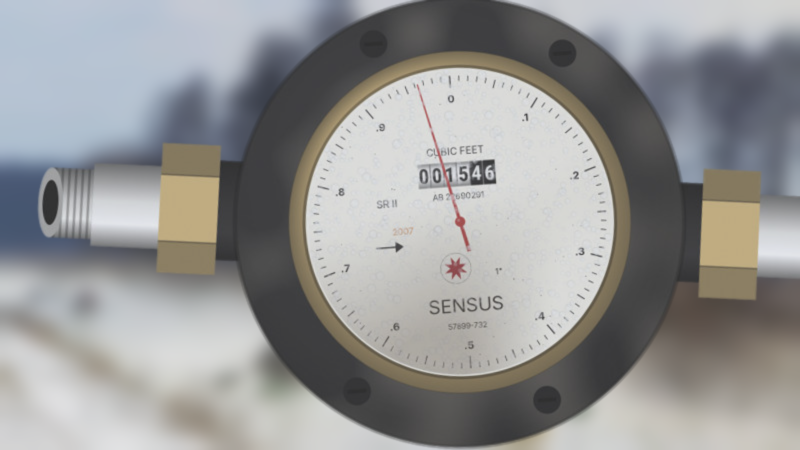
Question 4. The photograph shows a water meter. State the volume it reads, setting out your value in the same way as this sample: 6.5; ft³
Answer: 1545.96; ft³
